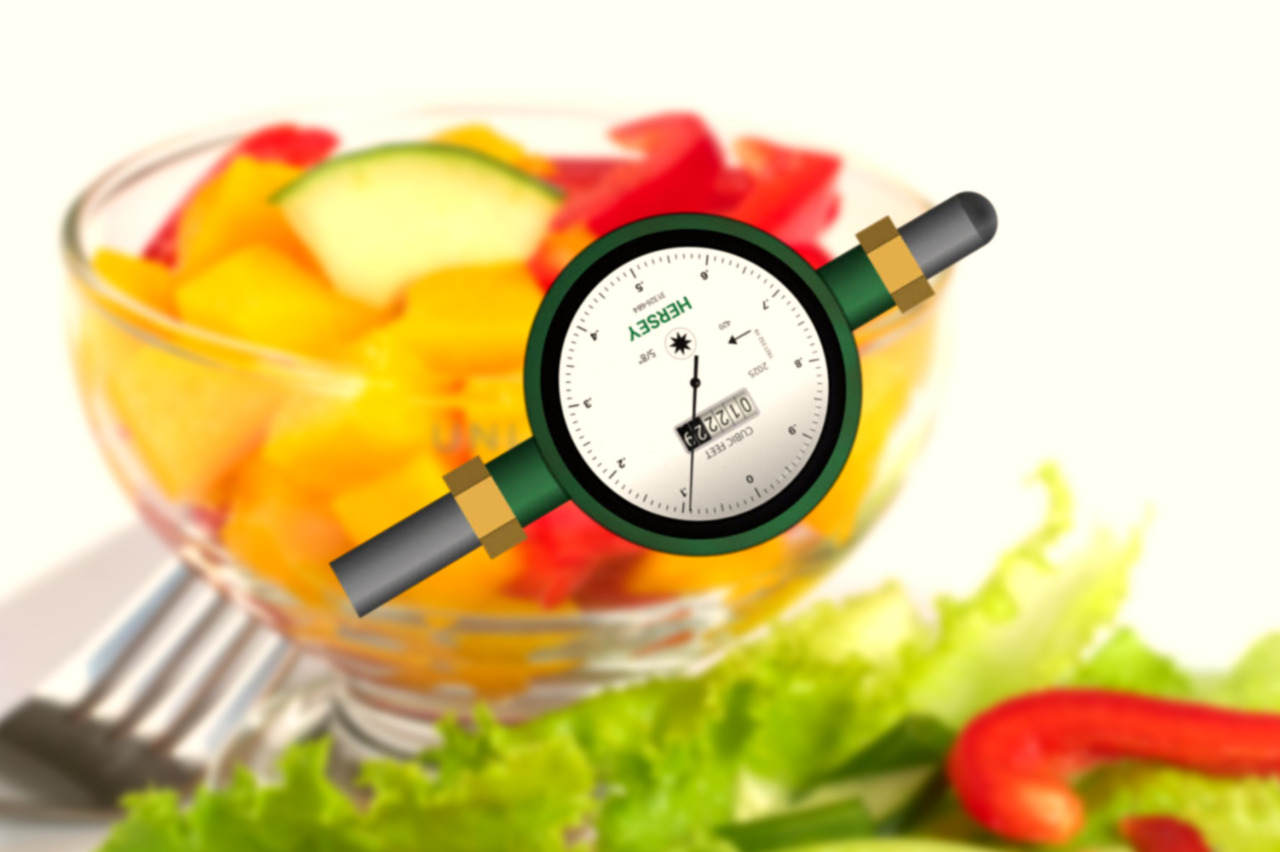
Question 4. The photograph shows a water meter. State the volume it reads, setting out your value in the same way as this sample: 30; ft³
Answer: 12229.09; ft³
